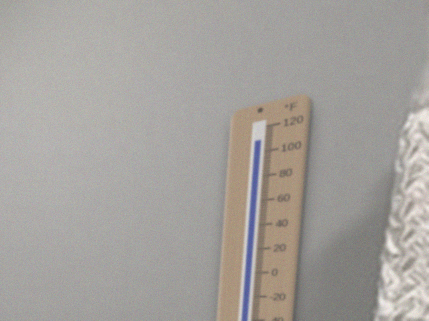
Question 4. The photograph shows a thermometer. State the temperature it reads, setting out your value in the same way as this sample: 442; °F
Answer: 110; °F
